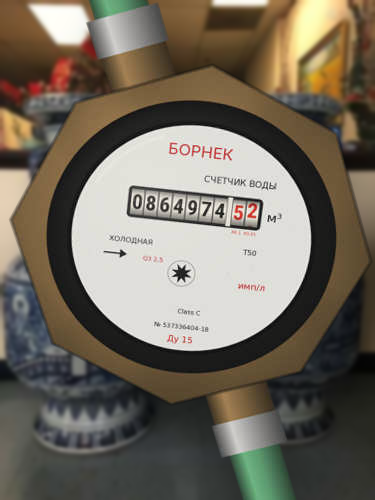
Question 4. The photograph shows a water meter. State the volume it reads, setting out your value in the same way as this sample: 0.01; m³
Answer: 864974.52; m³
